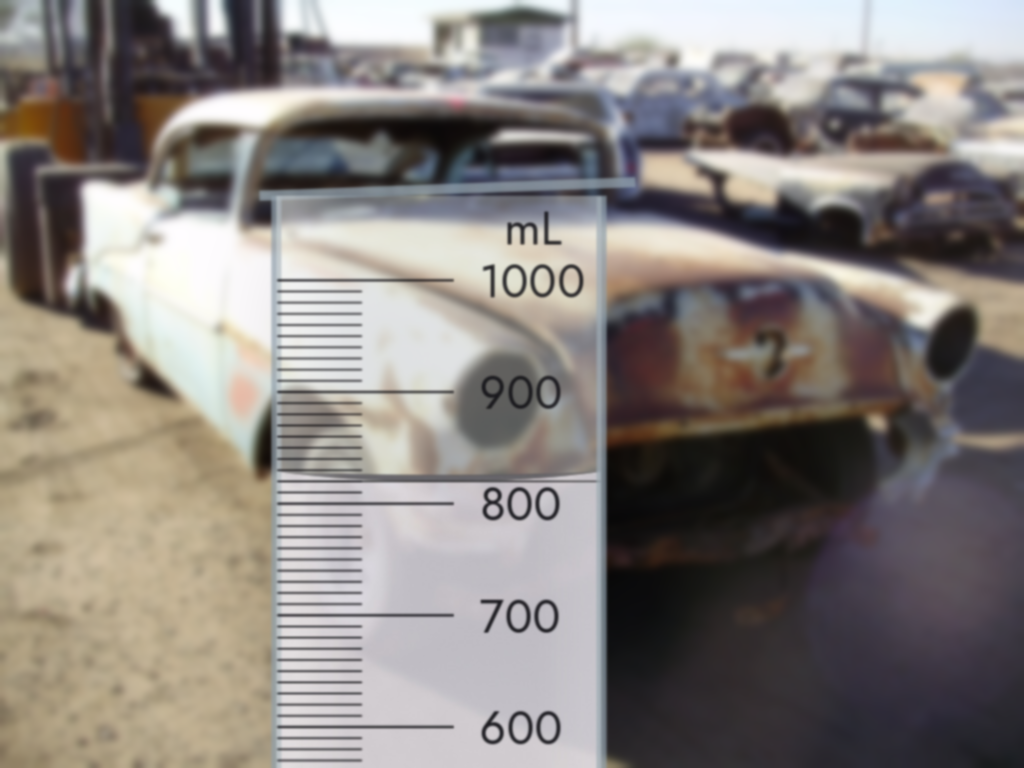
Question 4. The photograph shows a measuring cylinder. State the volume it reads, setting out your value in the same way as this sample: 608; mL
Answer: 820; mL
